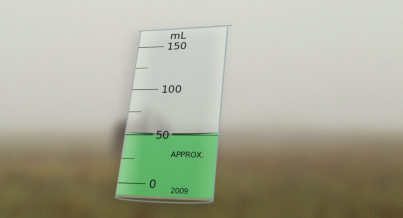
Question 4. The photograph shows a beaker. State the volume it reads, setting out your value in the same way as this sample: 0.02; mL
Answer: 50; mL
